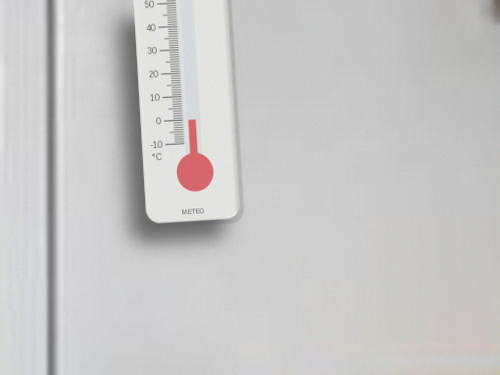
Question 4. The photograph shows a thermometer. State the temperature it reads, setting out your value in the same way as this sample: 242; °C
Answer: 0; °C
